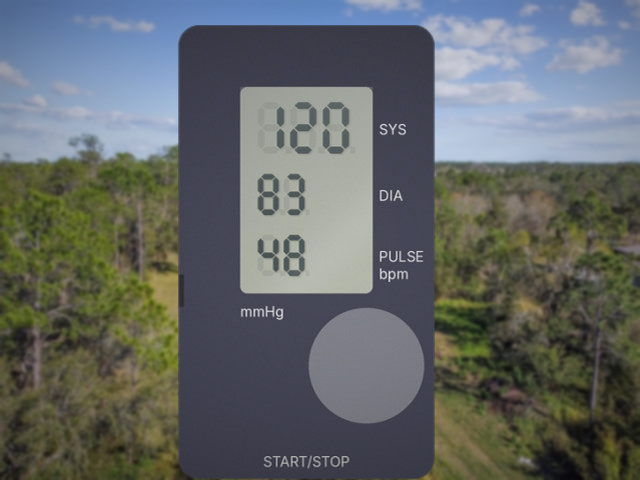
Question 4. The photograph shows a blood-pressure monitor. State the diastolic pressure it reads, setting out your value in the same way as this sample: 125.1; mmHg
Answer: 83; mmHg
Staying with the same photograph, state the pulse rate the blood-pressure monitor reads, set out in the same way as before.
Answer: 48; bpm
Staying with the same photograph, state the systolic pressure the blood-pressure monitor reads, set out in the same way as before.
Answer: 120; mmHg
